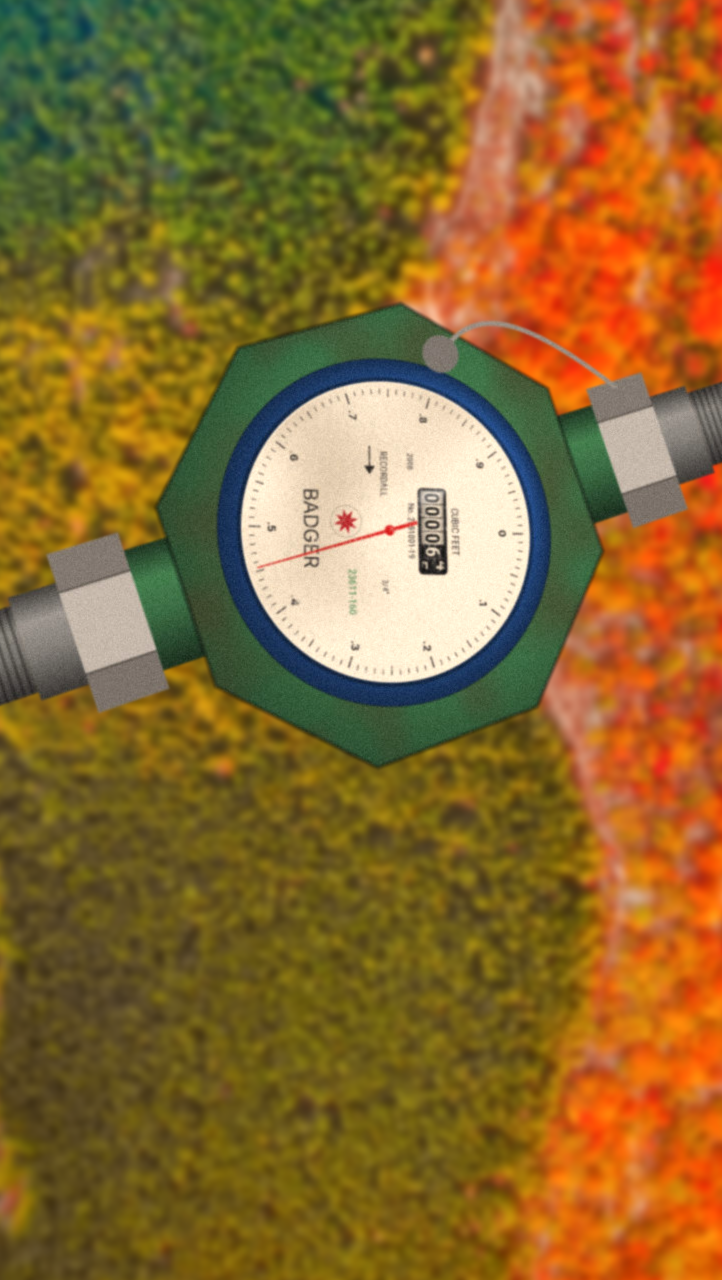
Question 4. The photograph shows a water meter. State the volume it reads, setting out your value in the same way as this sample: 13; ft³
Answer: 64.45; ft³
